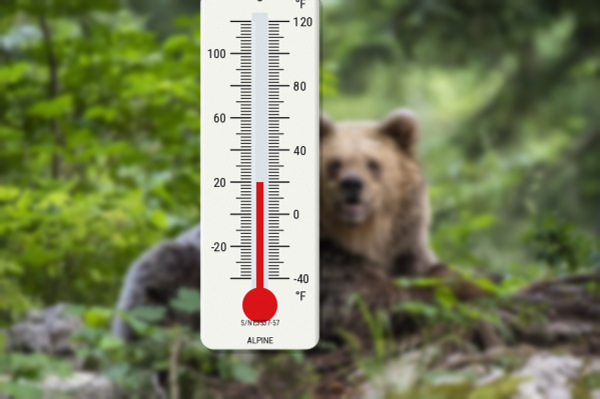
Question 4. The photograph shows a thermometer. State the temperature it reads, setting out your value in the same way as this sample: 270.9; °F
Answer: 20; °F
